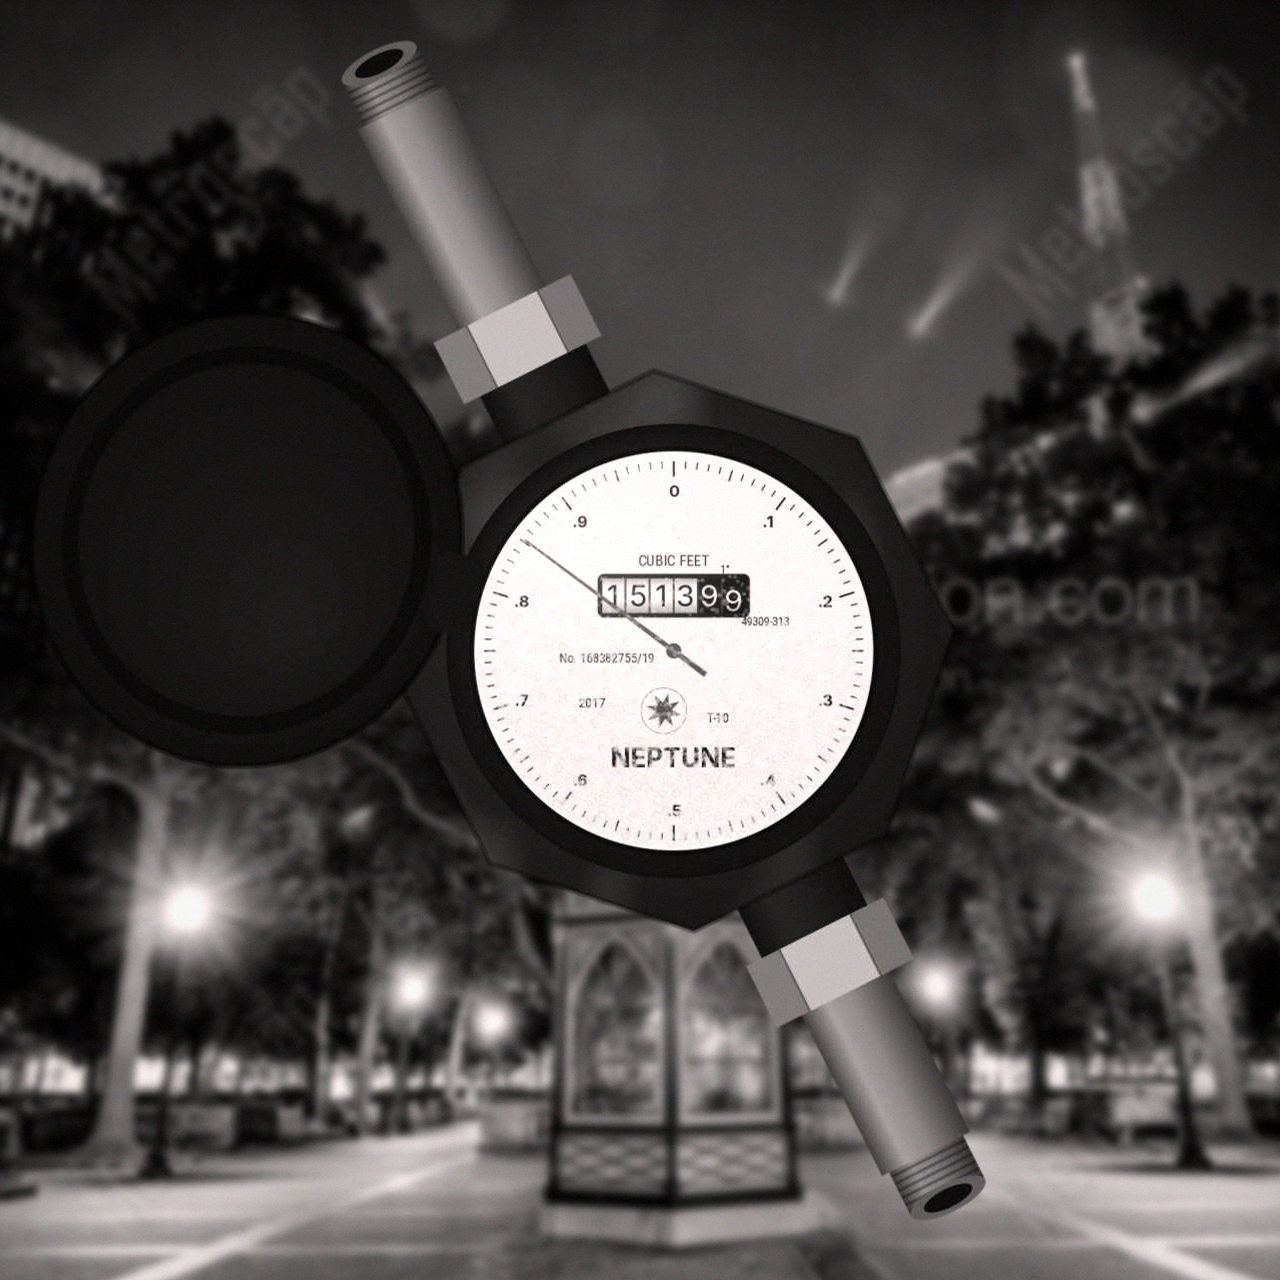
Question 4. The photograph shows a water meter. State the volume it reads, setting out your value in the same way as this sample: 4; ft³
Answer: 151398.85; ft³
